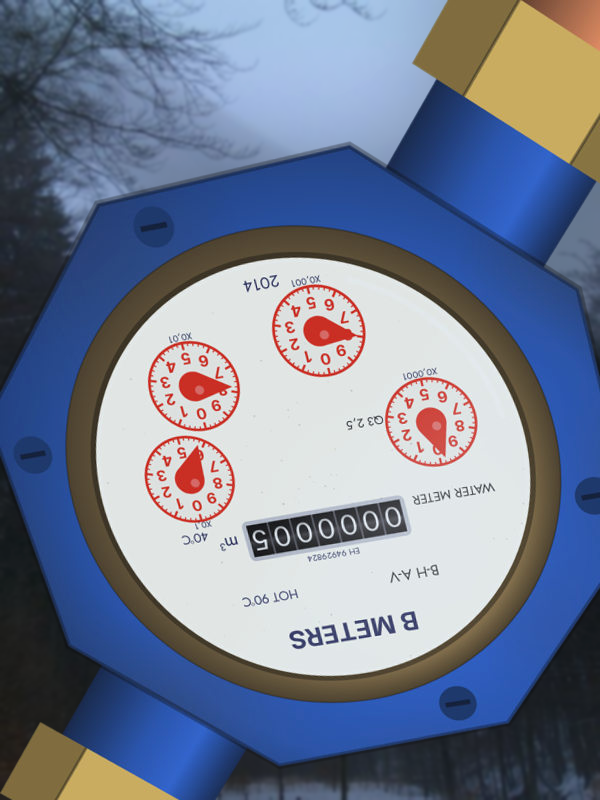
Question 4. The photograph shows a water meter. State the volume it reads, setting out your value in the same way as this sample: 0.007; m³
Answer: 5.5779; m³
